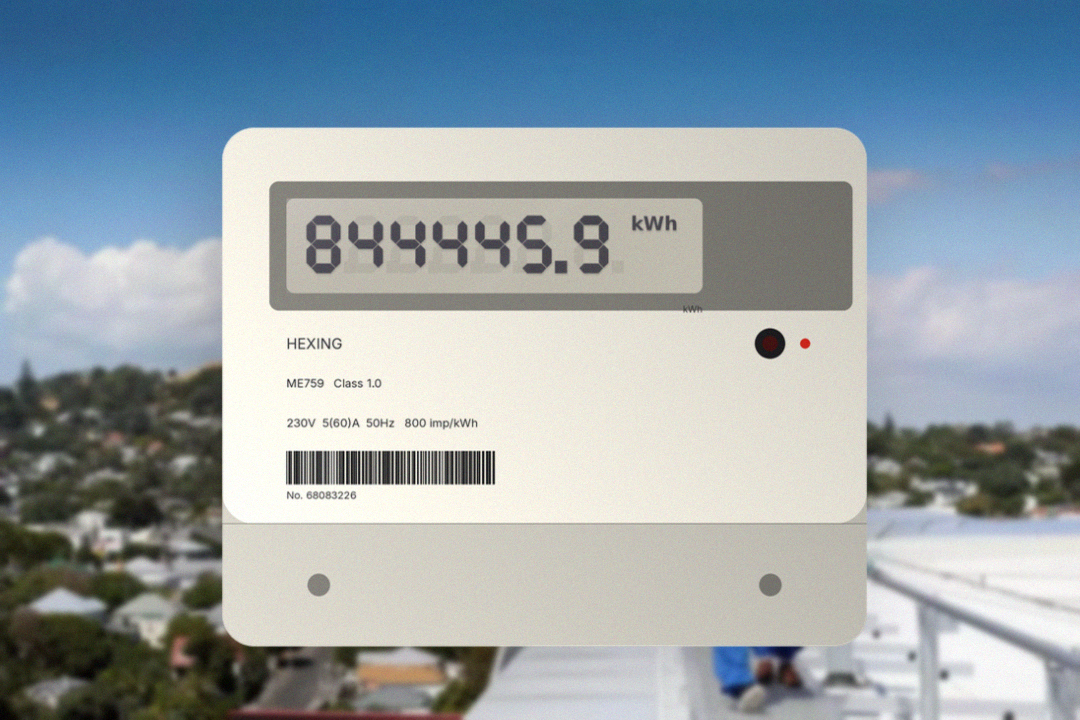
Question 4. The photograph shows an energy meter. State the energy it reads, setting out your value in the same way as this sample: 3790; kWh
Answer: 844445.9; kWh
